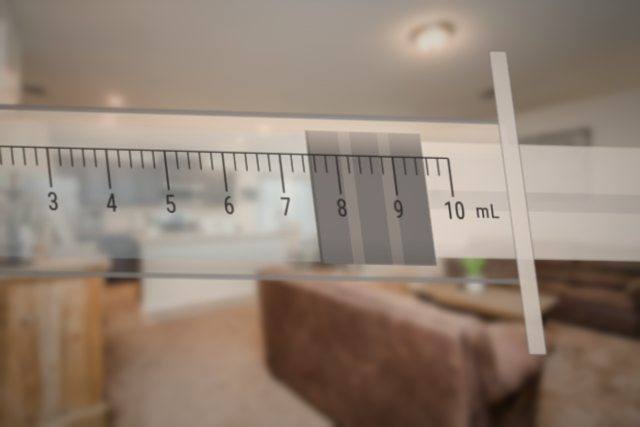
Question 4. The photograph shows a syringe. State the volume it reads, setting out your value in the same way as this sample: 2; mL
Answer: 7.5; mL
